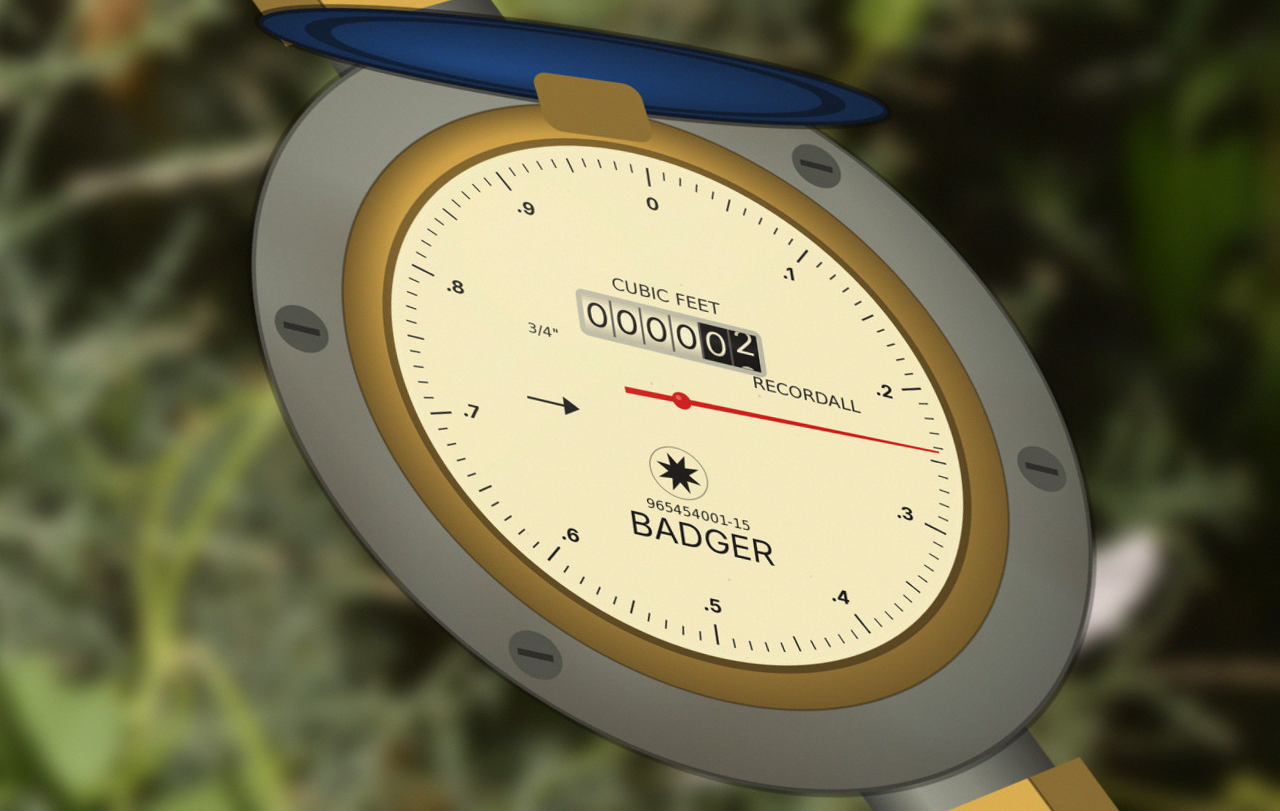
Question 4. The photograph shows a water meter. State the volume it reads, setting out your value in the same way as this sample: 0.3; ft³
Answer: 2.24; ft³
